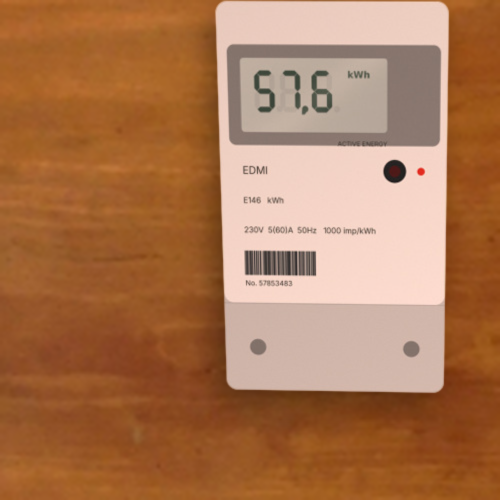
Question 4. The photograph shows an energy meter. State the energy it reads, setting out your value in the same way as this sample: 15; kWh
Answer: 57.6; kWh
